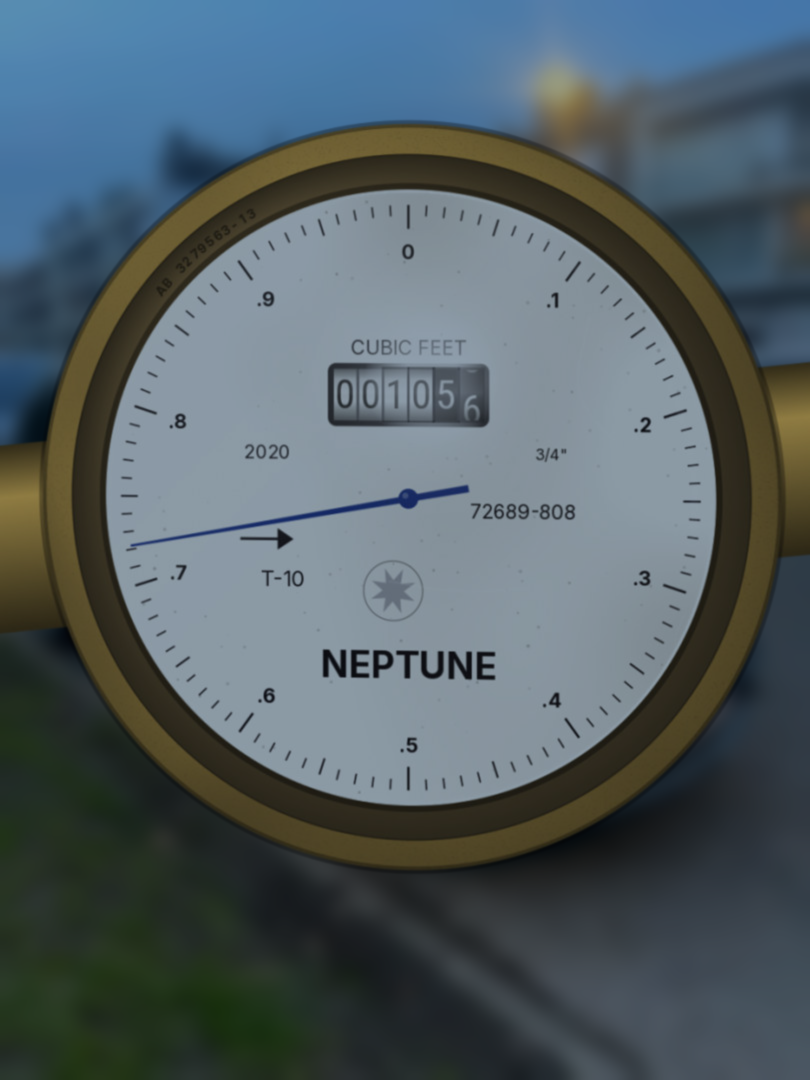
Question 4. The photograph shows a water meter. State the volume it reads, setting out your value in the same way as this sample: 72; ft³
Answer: 1055.72; ft³
